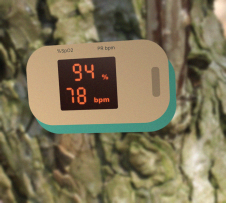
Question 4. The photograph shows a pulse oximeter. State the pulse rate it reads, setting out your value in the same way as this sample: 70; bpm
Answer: 78; bpm
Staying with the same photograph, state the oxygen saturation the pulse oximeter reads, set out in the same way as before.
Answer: 94; %
